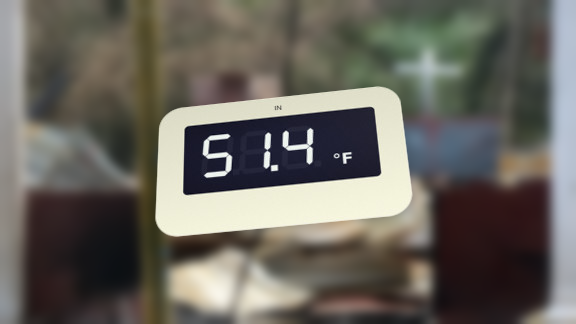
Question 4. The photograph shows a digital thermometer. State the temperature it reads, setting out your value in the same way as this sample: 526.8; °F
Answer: 51.4; °F
